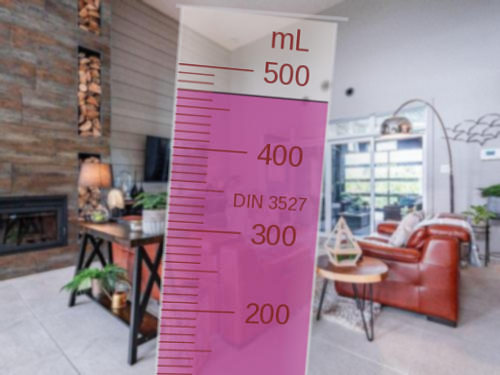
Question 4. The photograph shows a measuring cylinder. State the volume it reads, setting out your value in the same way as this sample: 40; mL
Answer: 470; mL
